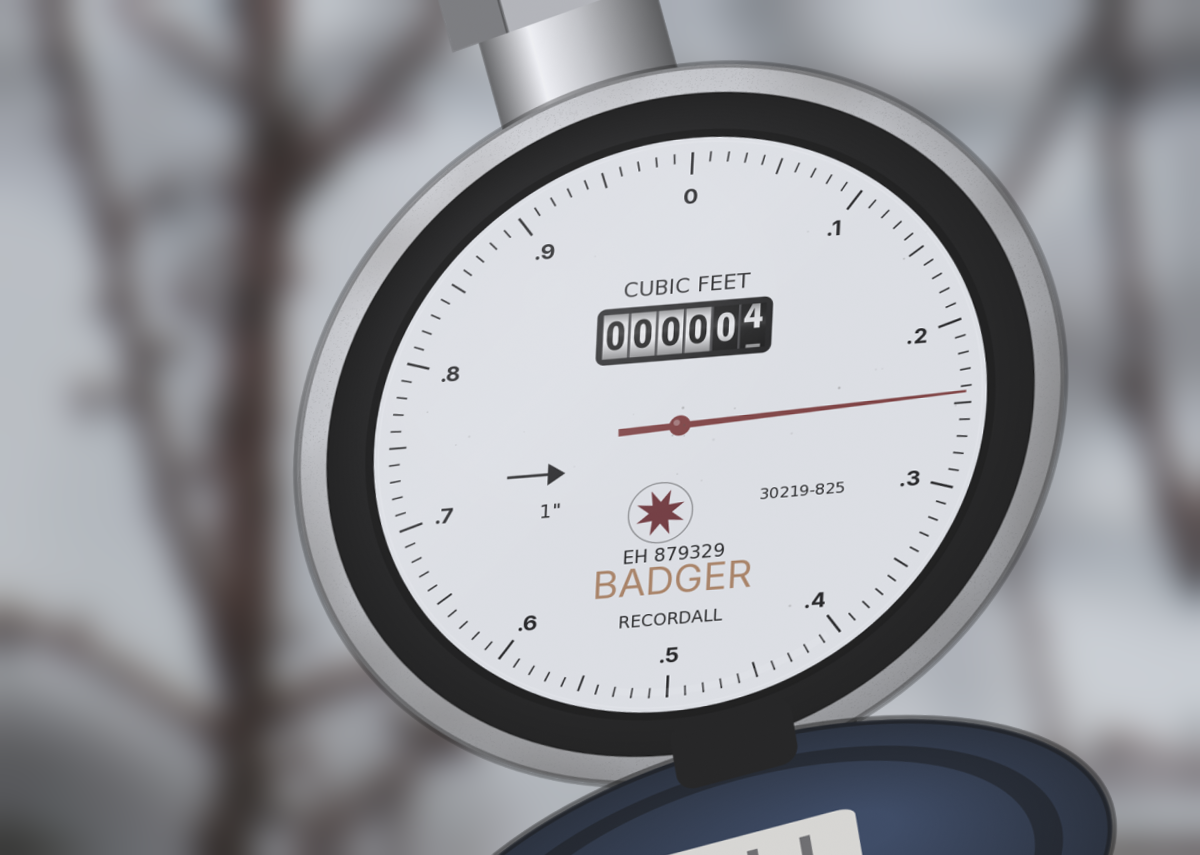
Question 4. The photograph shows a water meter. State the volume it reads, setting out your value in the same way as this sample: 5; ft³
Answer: 4.24; ft³
